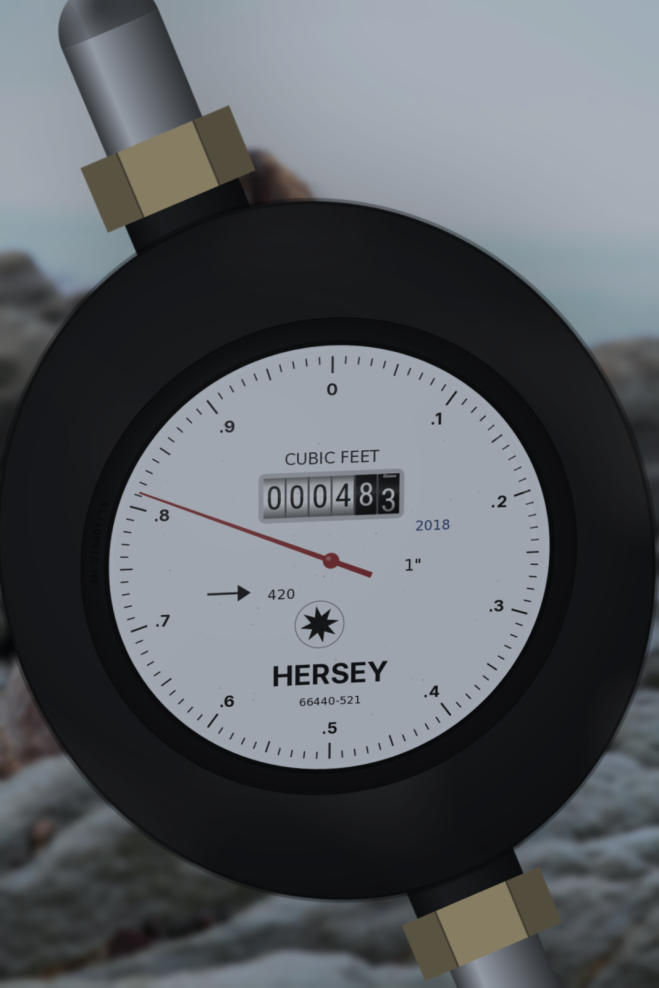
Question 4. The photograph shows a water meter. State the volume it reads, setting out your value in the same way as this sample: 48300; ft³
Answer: 482.81; ft³
